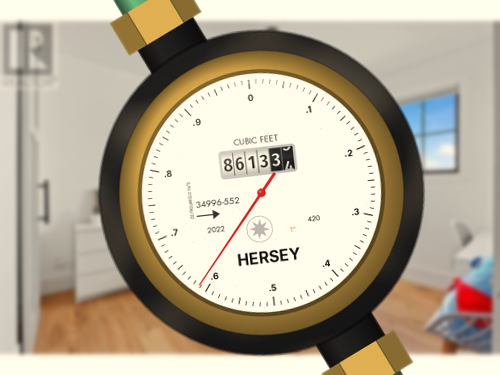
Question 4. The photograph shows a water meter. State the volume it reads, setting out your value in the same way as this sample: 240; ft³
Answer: 861333.61; ft³
